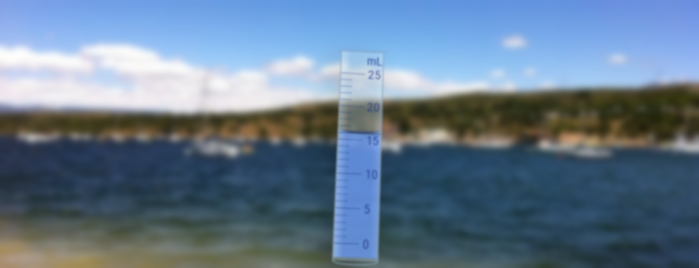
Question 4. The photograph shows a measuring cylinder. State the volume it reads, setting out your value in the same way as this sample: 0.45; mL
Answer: 16; mL
